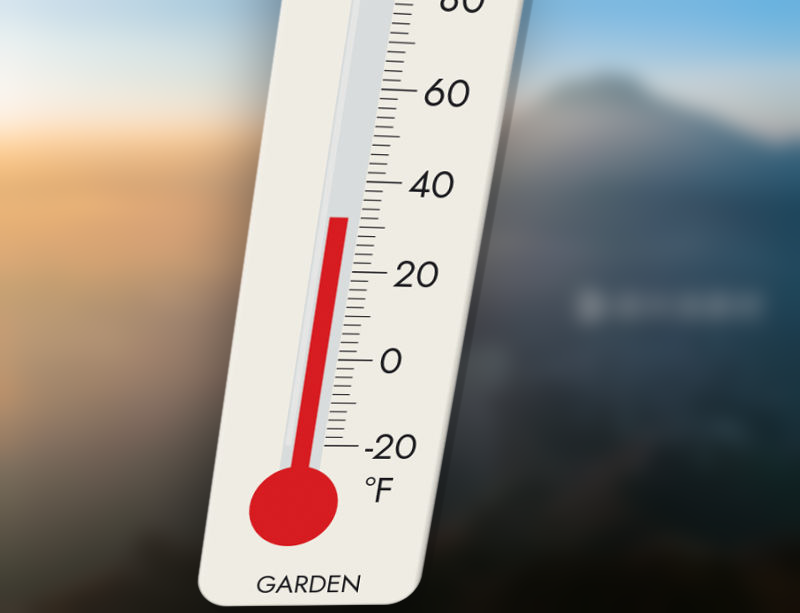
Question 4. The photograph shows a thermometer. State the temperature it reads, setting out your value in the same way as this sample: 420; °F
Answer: 32; °F
